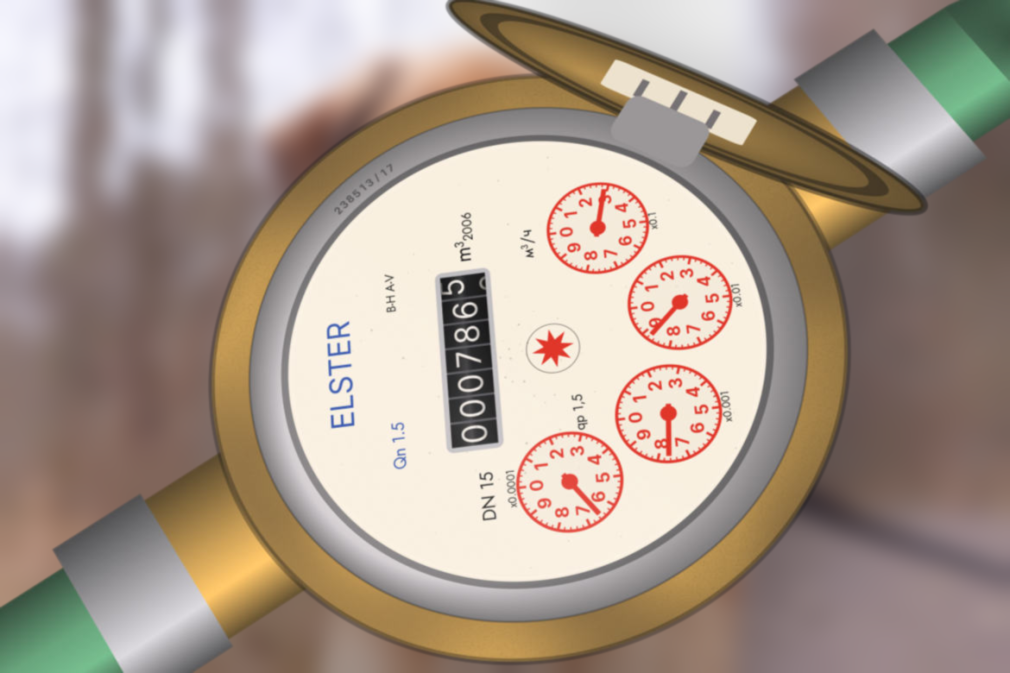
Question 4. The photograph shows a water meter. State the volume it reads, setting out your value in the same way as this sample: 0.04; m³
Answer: 7865.2876; m³
